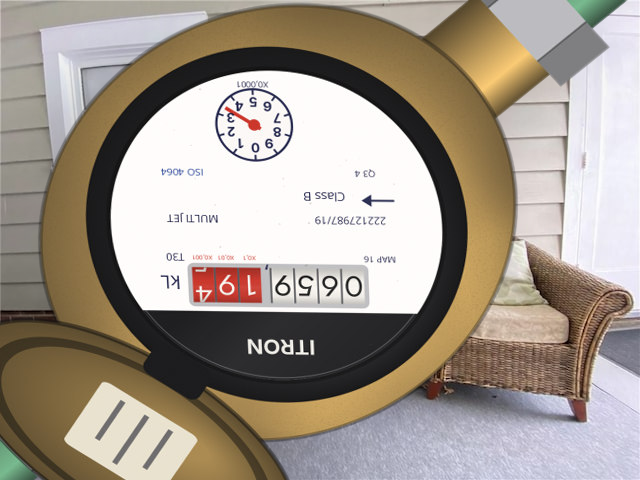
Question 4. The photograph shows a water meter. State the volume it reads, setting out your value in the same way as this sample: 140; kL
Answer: 659.1943; kL
